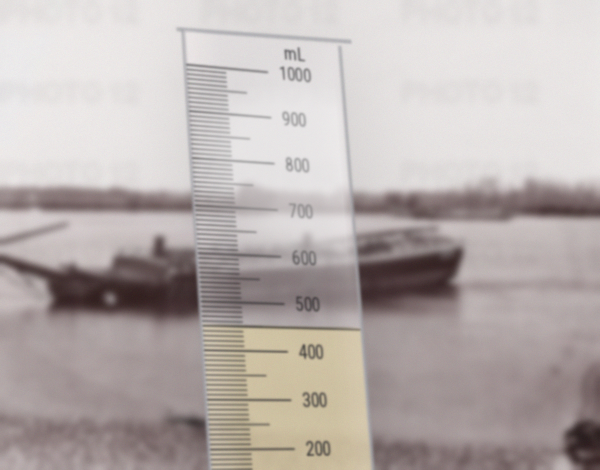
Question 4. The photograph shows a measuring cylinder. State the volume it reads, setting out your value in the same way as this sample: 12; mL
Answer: 450; mL
